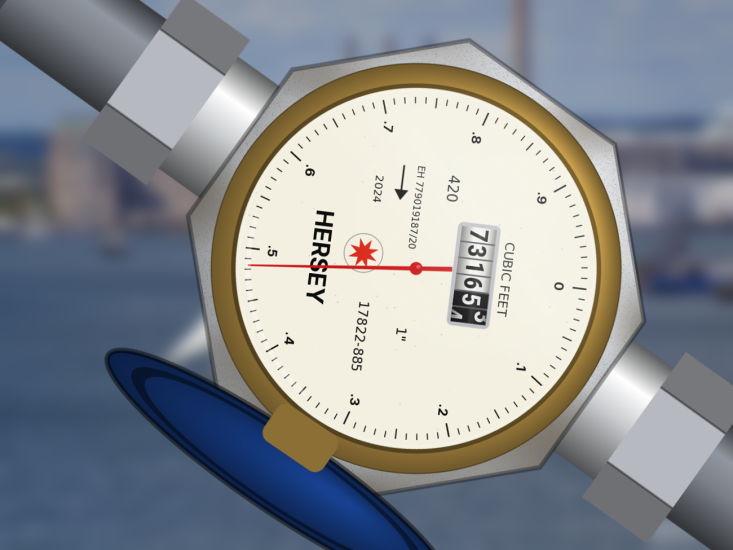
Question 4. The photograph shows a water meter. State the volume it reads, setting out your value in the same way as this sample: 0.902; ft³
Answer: 731653.48; ft³
